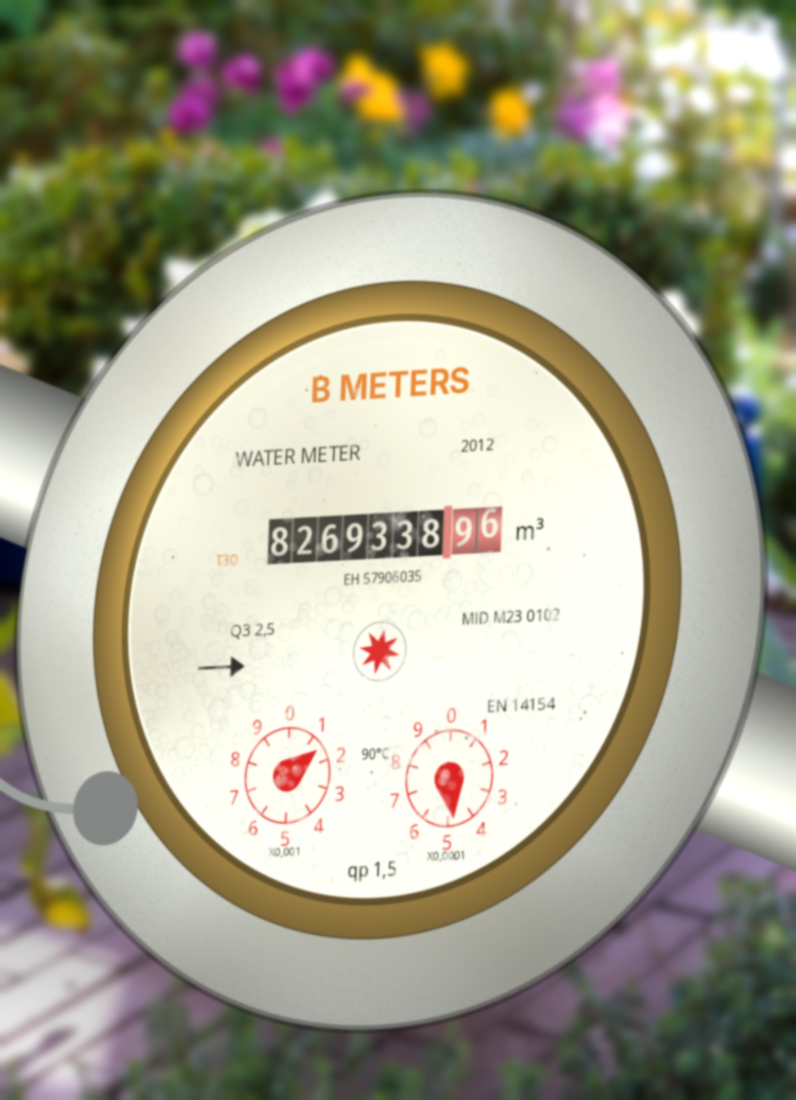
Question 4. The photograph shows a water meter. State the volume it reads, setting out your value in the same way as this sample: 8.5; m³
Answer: 8269338.9614; m³
